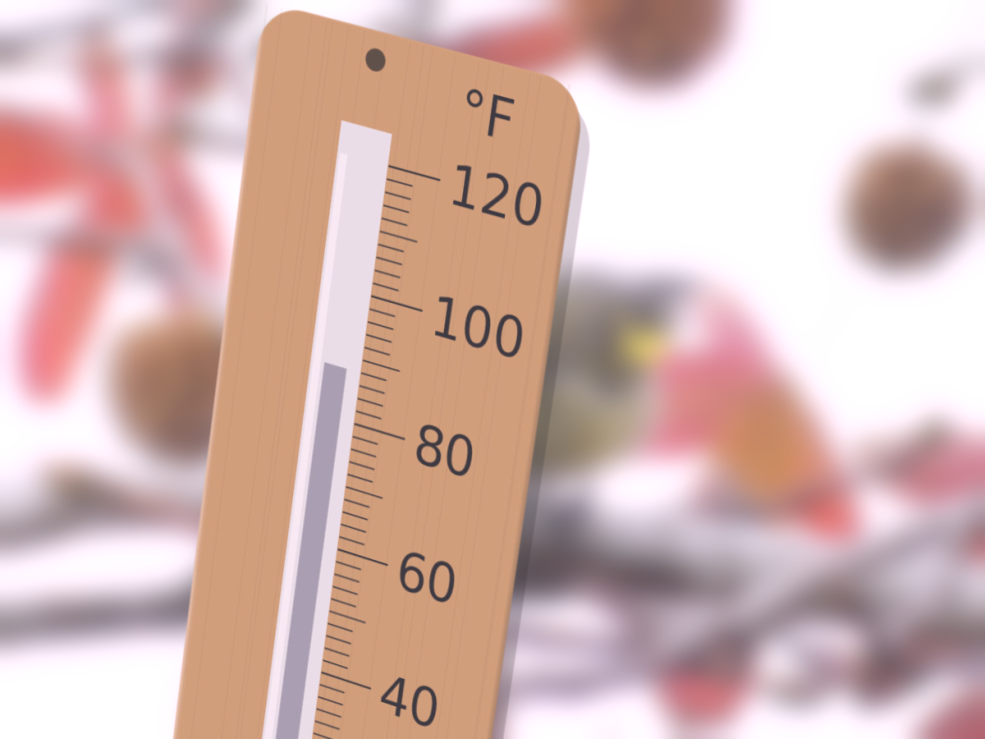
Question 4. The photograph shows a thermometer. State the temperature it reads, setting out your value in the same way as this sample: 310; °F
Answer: 88; °F
